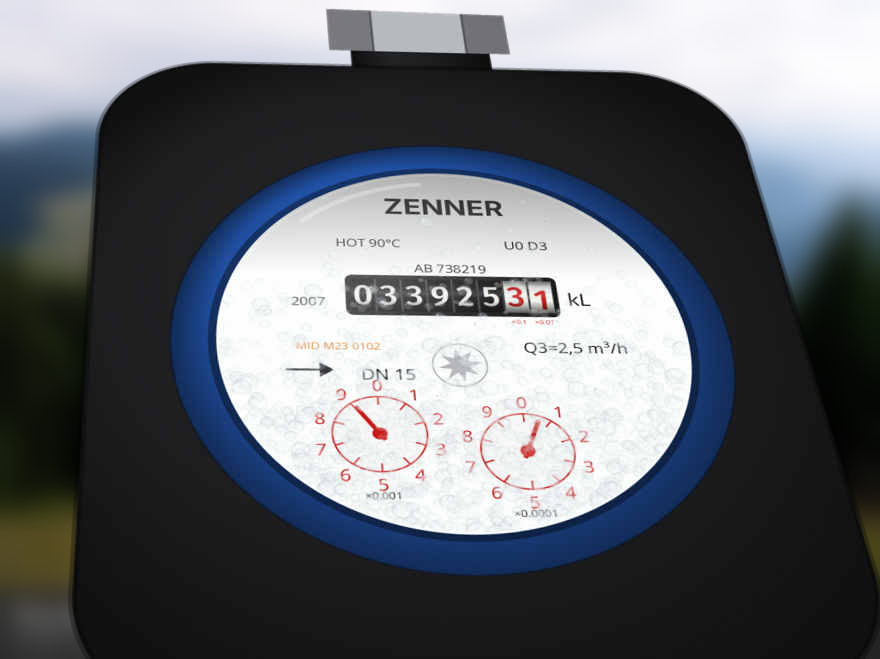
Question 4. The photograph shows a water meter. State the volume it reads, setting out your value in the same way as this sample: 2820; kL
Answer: 33925.3090; kL
